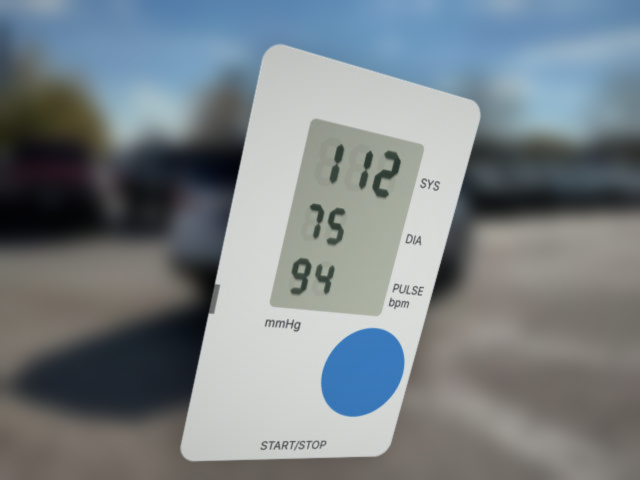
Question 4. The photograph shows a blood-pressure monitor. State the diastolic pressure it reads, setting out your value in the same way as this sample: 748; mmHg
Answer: 75; mmHg
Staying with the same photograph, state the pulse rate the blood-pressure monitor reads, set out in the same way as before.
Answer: 94; bpm
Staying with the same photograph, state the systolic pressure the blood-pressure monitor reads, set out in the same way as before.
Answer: 112; mmHg
